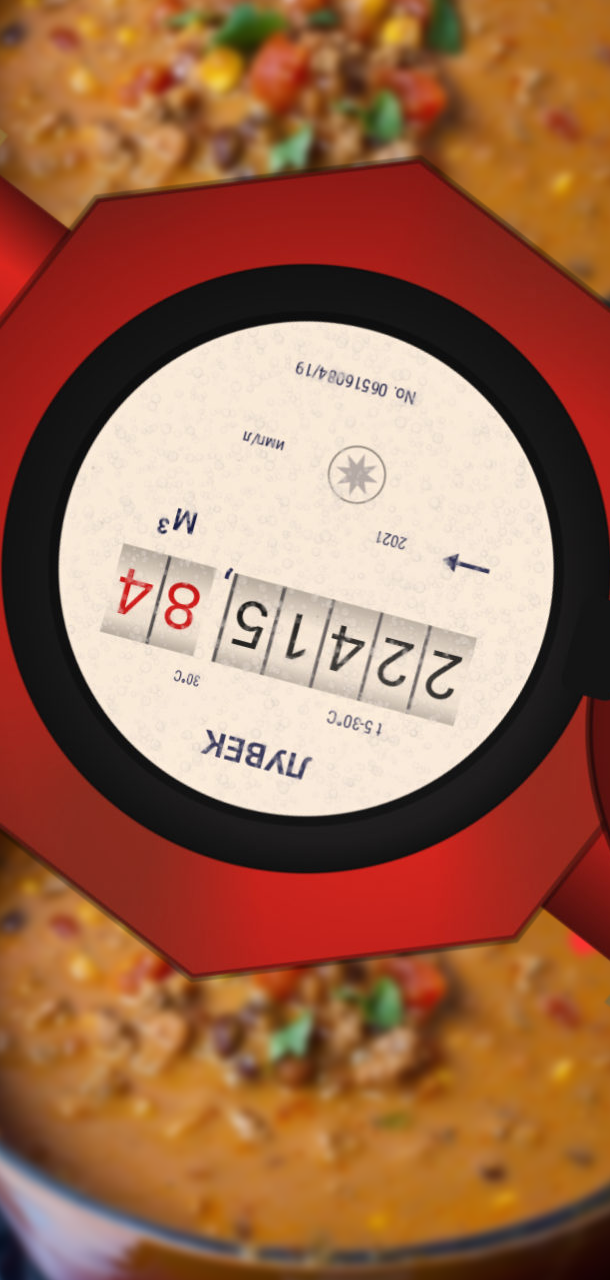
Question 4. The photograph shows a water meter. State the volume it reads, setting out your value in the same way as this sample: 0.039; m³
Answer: 22415.84; m³
